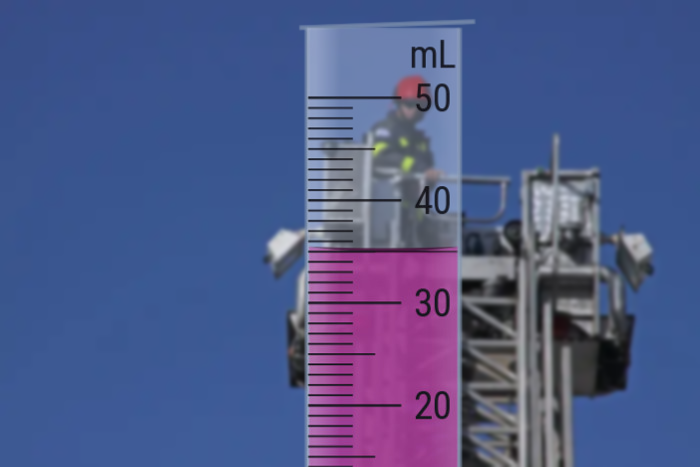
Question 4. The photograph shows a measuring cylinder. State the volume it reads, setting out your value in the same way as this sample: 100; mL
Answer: 35; mL
